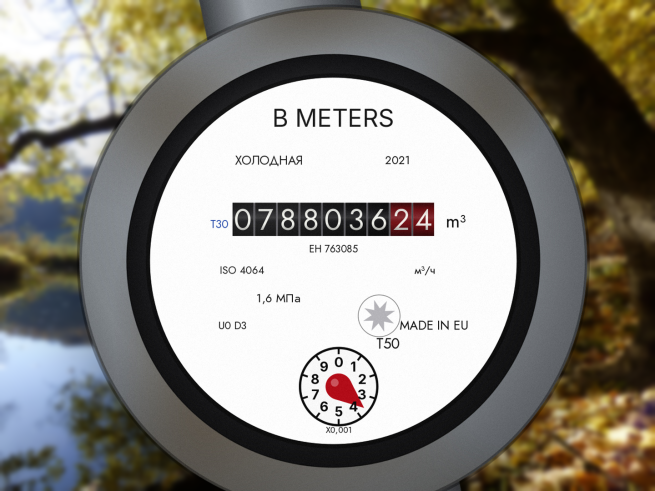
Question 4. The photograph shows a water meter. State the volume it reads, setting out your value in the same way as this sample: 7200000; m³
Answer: 788036.243; m³
